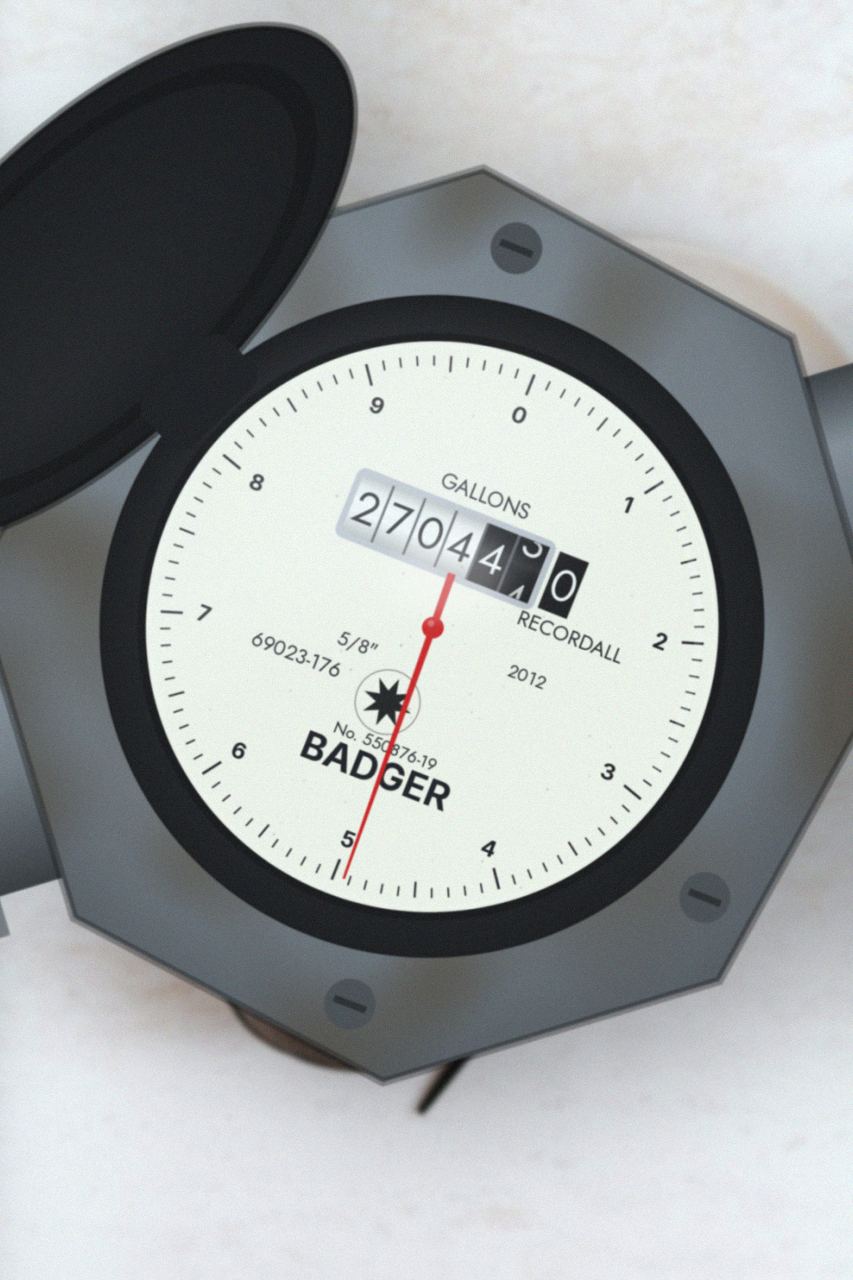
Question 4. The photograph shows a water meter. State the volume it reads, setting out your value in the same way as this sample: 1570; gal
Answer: 2704434.9; gal
